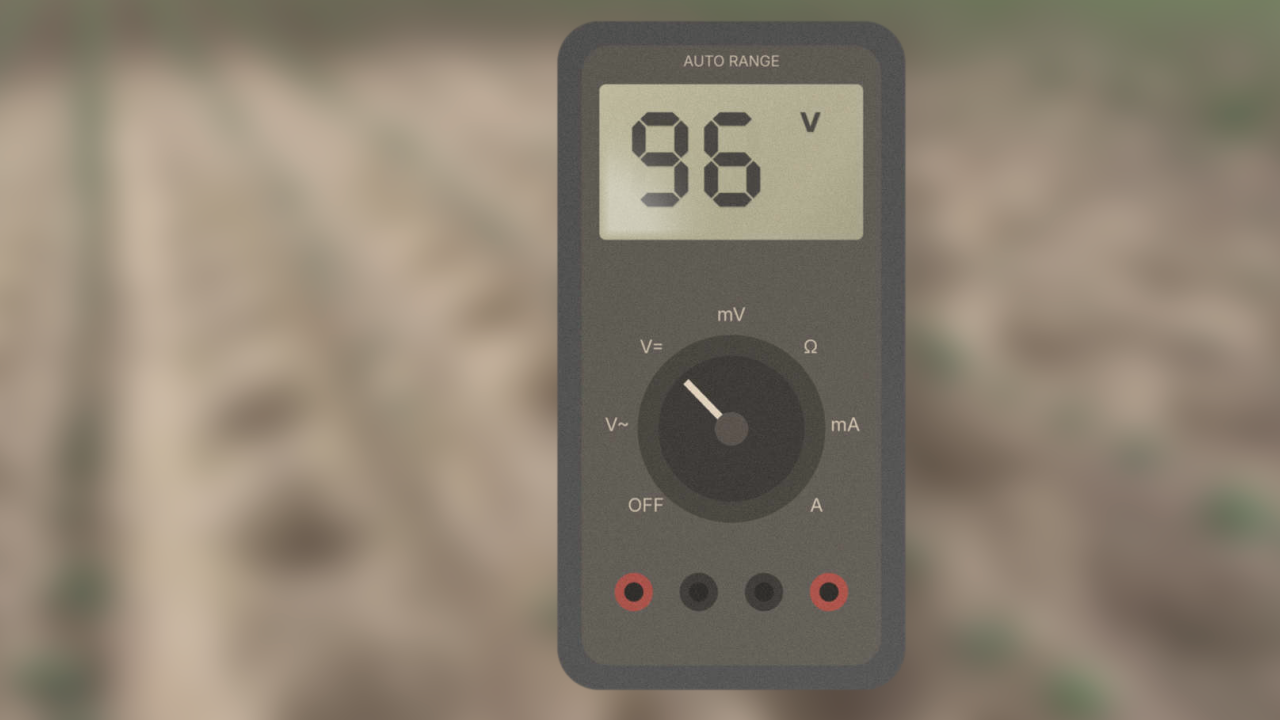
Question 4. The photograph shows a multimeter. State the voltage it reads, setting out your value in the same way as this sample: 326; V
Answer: 96; V
